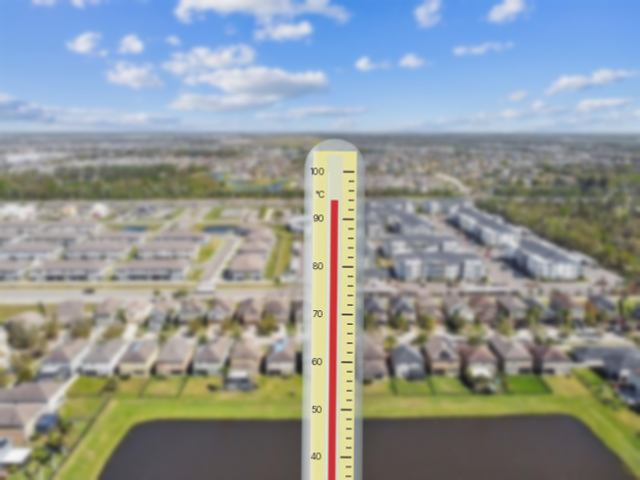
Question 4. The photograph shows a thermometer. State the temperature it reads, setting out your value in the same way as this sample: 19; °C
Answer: 94; °C
